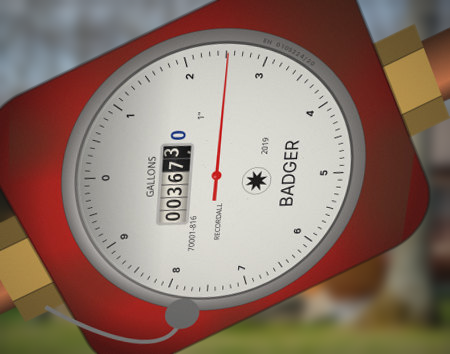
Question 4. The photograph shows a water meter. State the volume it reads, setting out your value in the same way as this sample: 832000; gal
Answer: 36732.5; gal
